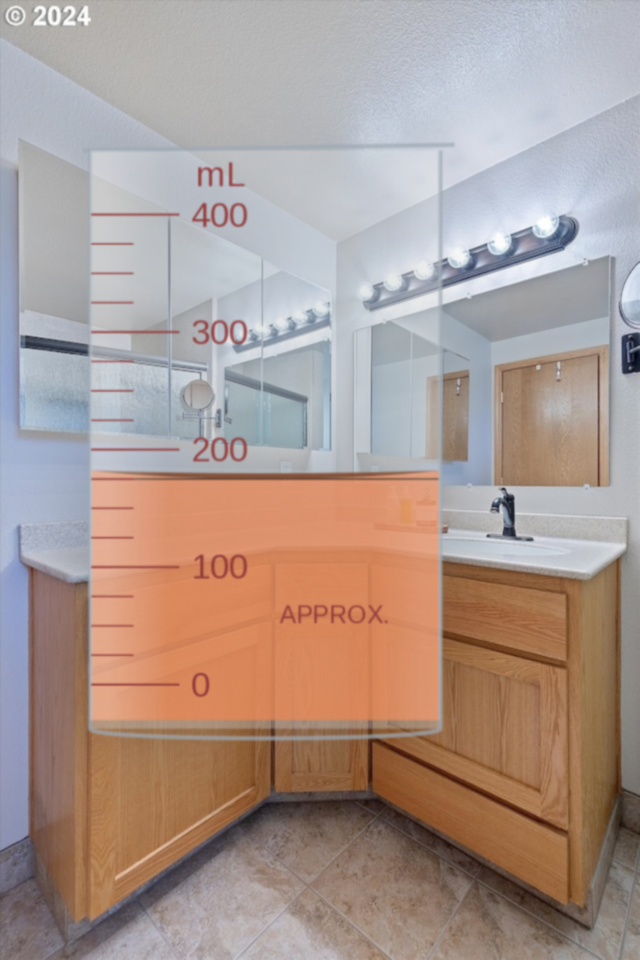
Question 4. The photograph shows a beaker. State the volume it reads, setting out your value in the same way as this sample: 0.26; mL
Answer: 175; mL
